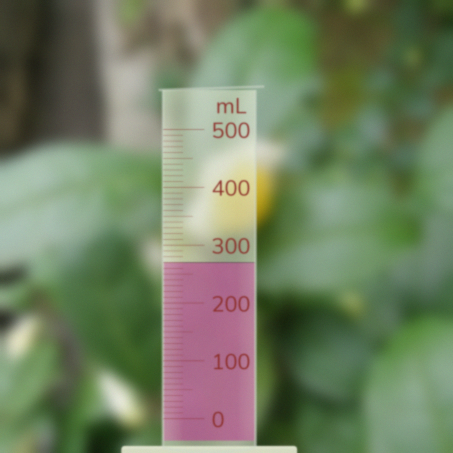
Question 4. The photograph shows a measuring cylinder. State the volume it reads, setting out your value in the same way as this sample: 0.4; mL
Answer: 270; mL
